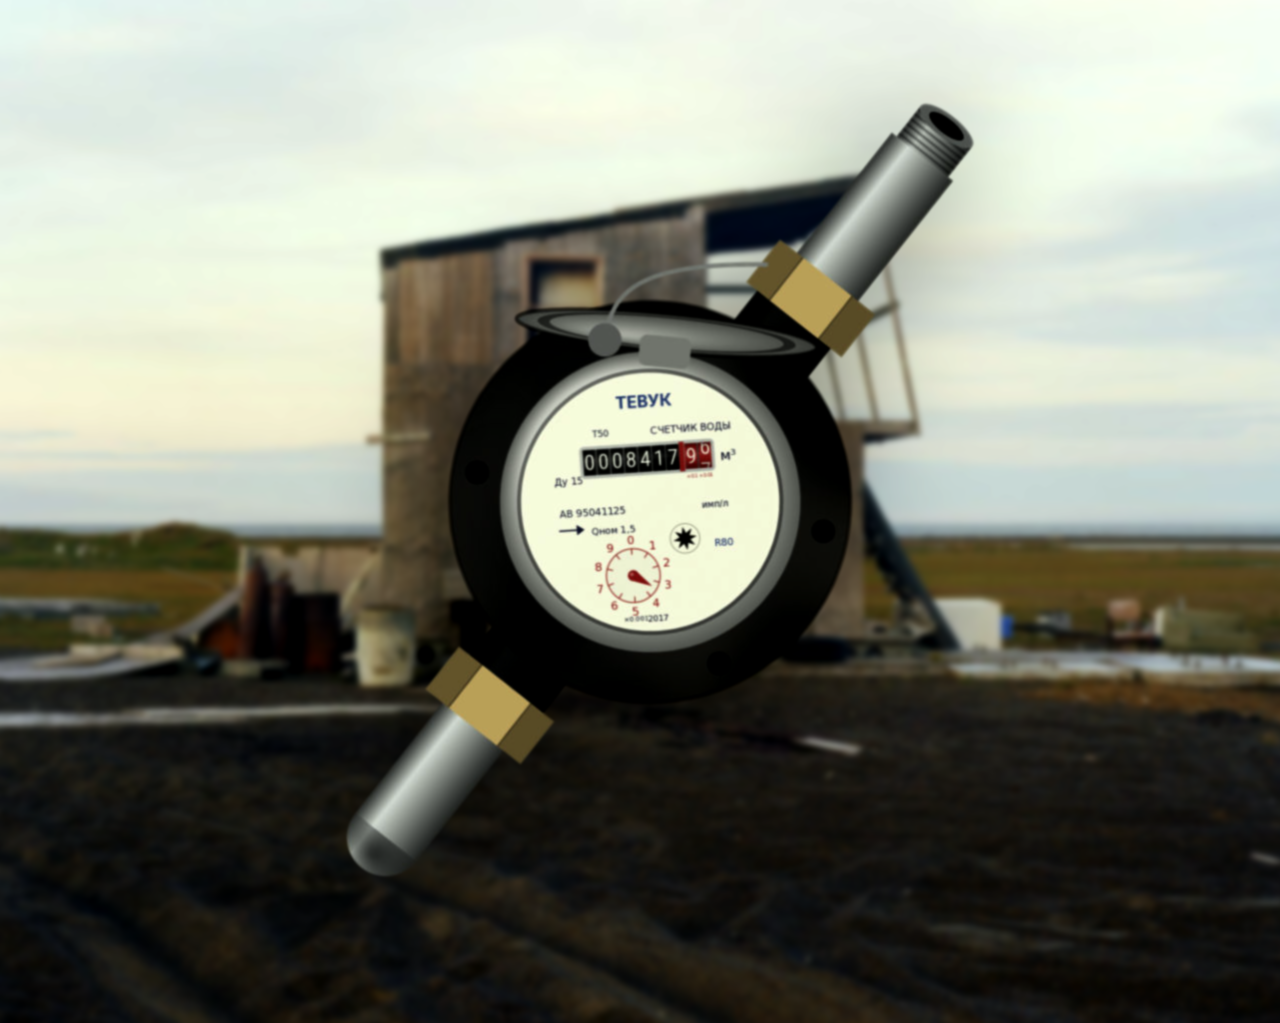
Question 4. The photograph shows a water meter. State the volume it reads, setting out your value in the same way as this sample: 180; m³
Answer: 8417.963; m³
